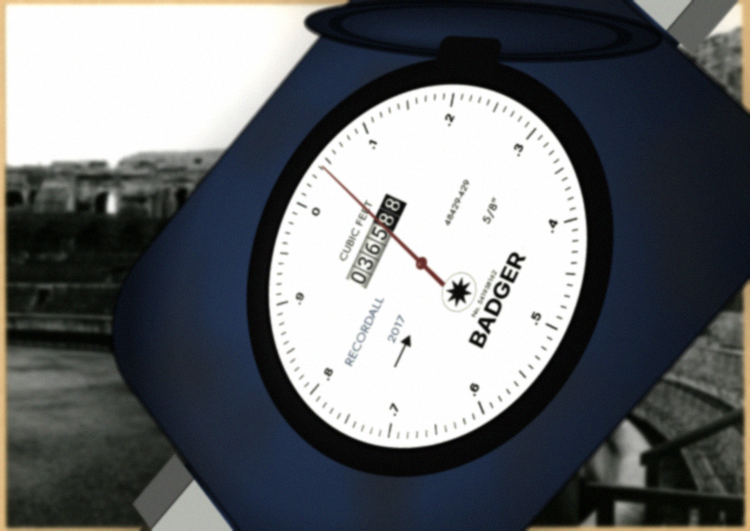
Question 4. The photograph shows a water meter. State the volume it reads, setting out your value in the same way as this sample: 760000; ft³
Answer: 36588.04; ft³
